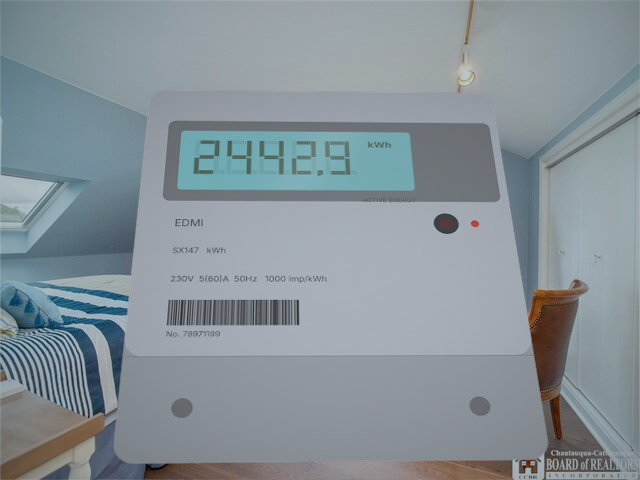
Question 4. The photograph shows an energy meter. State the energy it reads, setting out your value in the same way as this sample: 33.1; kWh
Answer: 2442.9; kWh
